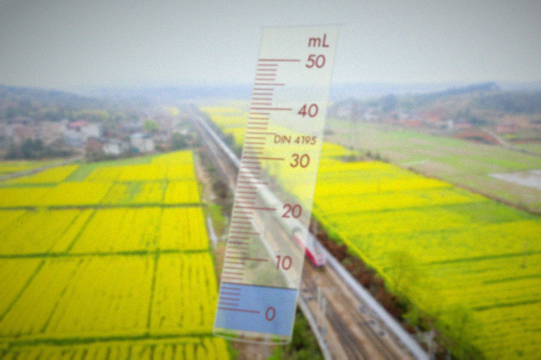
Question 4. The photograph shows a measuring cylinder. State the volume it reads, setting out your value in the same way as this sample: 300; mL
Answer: 5; mL
